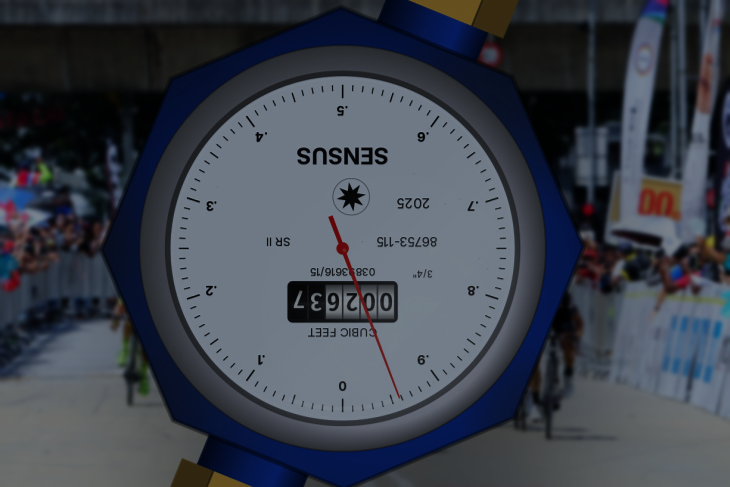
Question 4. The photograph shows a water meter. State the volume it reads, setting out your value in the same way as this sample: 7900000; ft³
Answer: 2636.94; ft³
